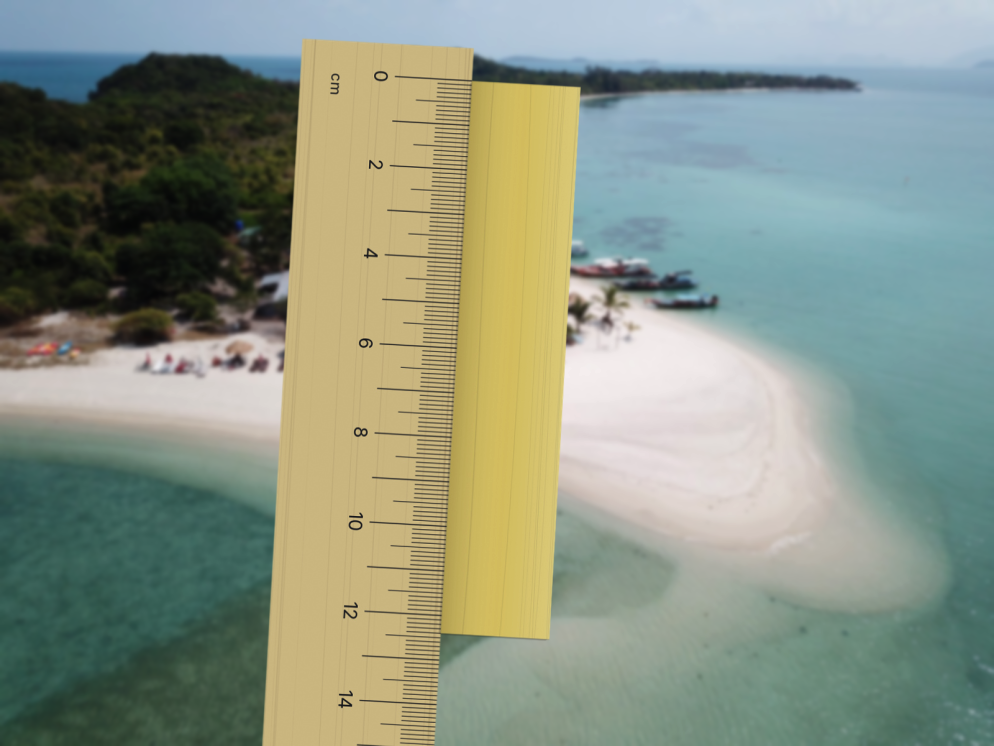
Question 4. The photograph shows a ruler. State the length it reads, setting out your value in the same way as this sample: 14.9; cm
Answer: 12.4; cm
